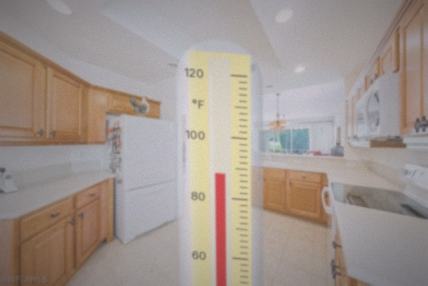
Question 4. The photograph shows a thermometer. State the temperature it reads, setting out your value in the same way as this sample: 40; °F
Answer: 88; °F
